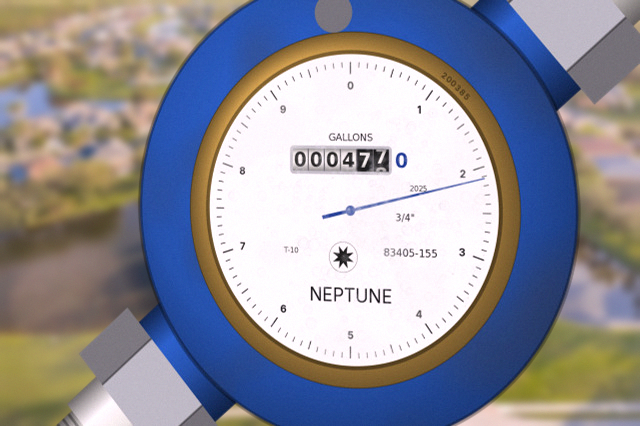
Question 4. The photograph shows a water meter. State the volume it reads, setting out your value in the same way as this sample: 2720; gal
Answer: 4772.1; gal
